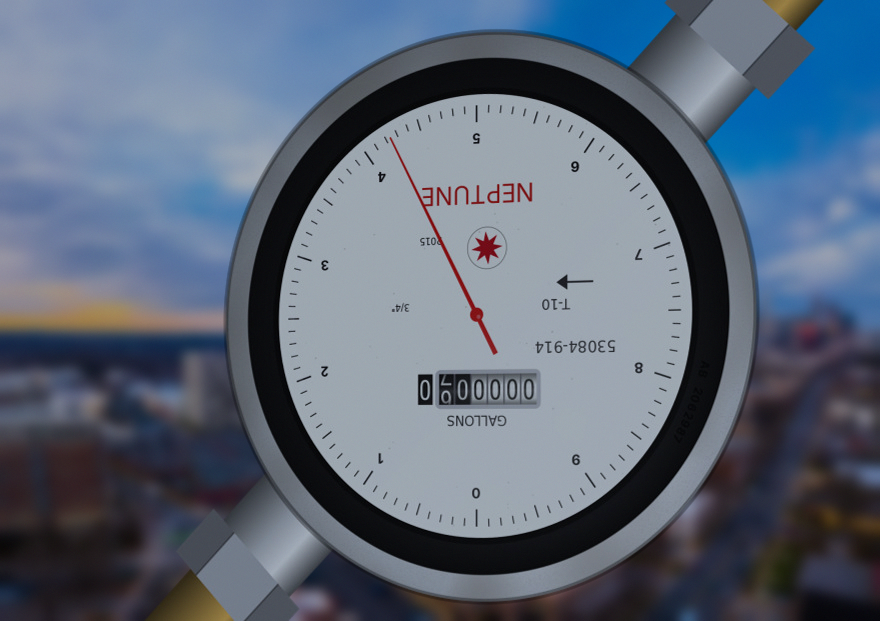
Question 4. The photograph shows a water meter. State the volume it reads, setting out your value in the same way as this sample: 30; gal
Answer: 64.2; gal
